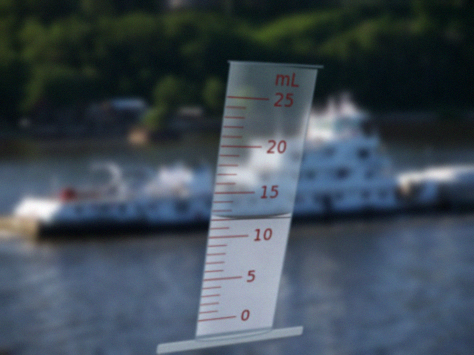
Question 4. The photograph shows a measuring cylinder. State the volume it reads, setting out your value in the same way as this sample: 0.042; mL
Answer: 12; mL
